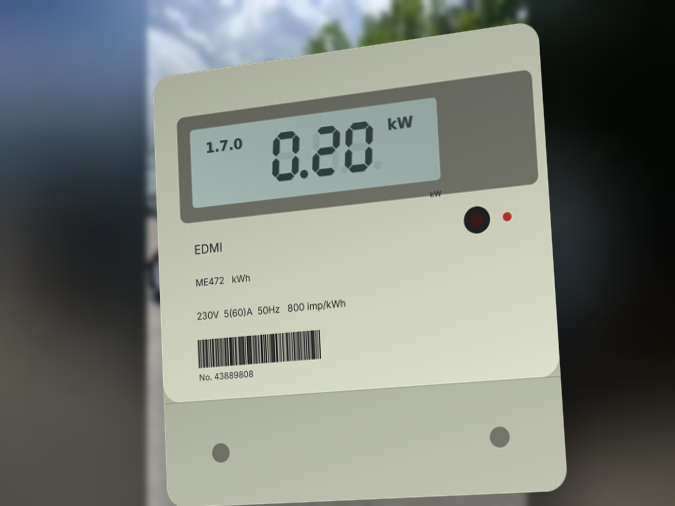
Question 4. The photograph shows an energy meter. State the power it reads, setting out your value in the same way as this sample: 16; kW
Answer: 0.20; kW
